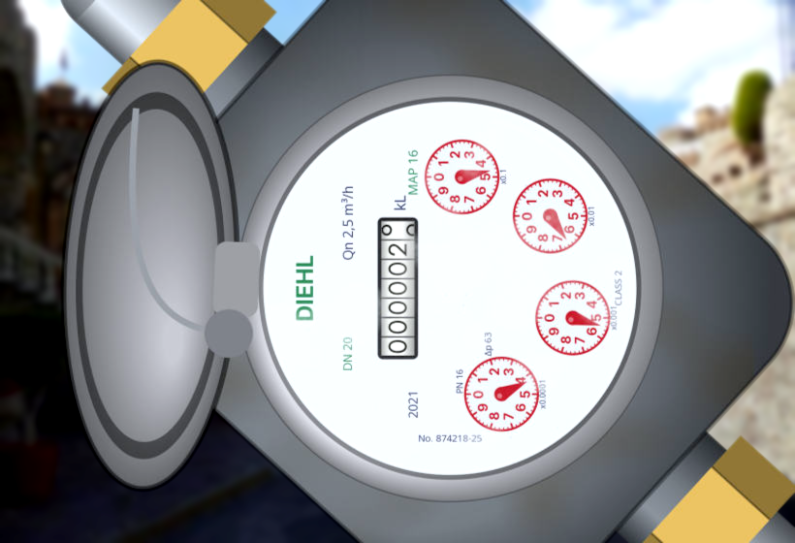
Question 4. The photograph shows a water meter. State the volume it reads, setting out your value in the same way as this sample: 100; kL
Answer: 28.4654; kL
